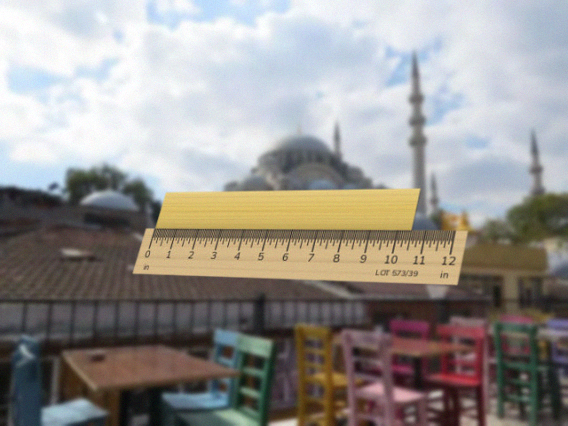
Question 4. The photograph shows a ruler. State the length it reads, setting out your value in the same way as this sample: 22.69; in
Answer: 10.5; in
